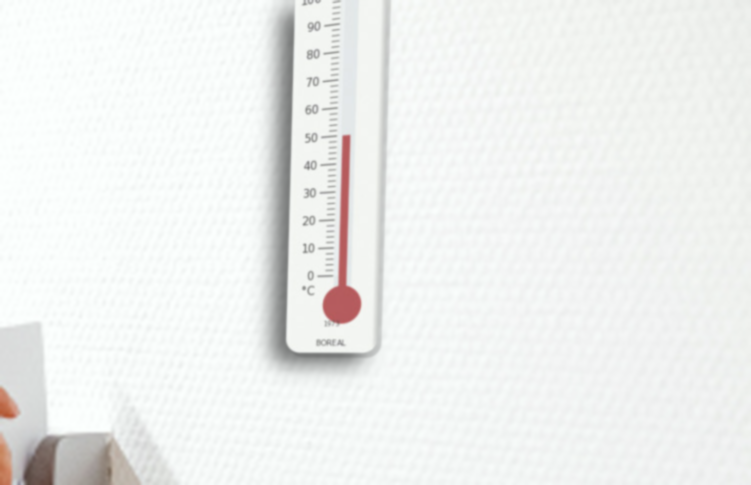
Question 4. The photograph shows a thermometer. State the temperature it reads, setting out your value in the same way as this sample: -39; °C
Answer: 50; °C
